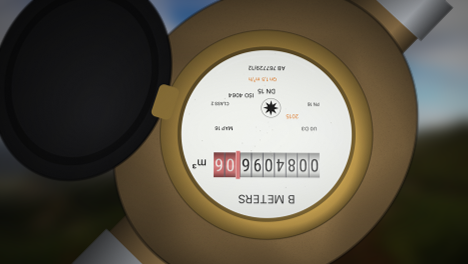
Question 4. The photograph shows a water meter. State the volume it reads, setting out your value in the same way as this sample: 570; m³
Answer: 84096.06; m³
